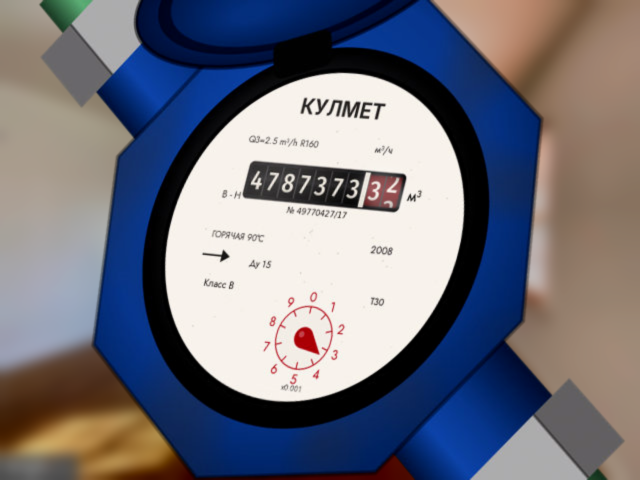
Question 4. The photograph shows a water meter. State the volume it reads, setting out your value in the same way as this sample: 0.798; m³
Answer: 4787373.323; m³
